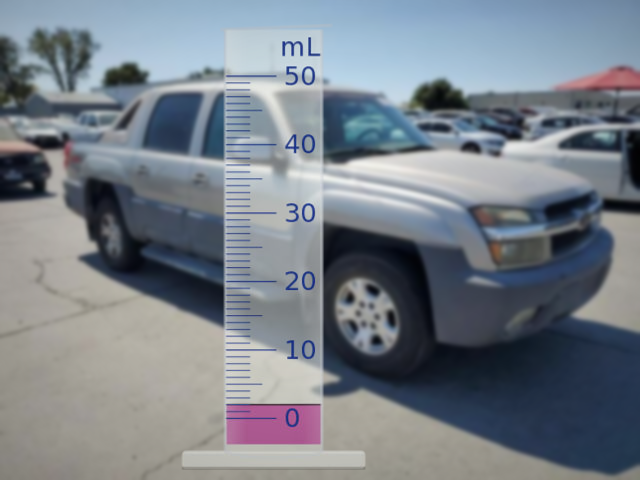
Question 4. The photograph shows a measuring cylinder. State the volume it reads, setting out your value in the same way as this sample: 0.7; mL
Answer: 2; mL
